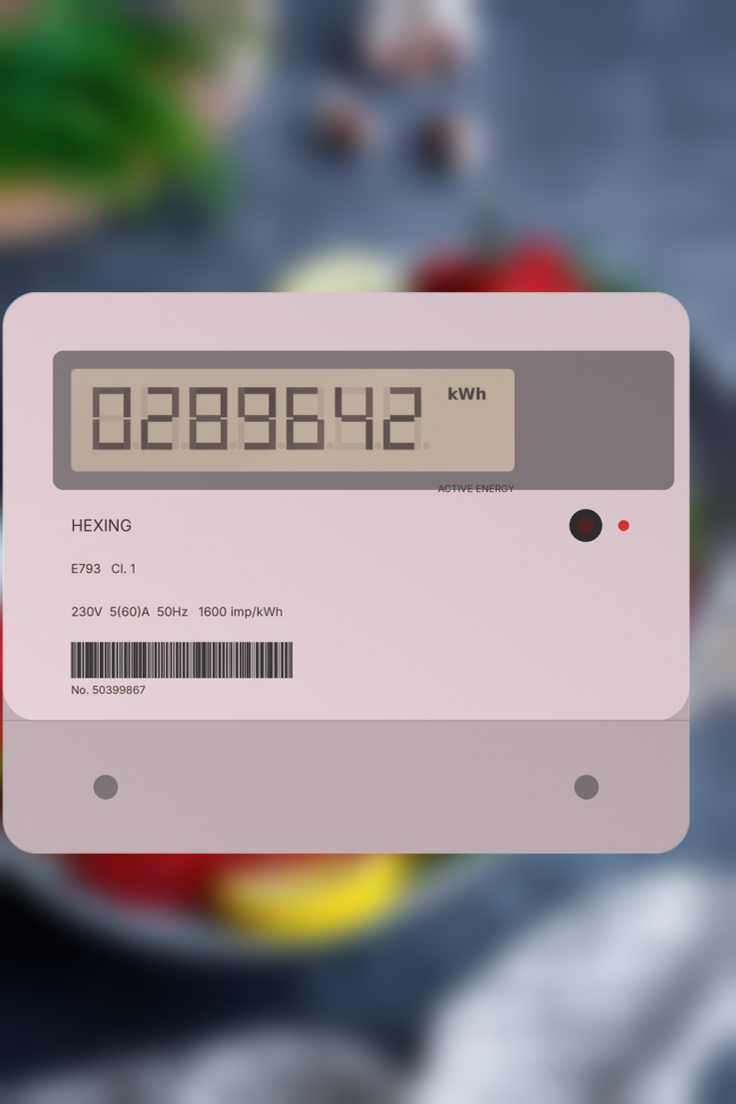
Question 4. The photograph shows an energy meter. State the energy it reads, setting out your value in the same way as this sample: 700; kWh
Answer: 289642; kWh
